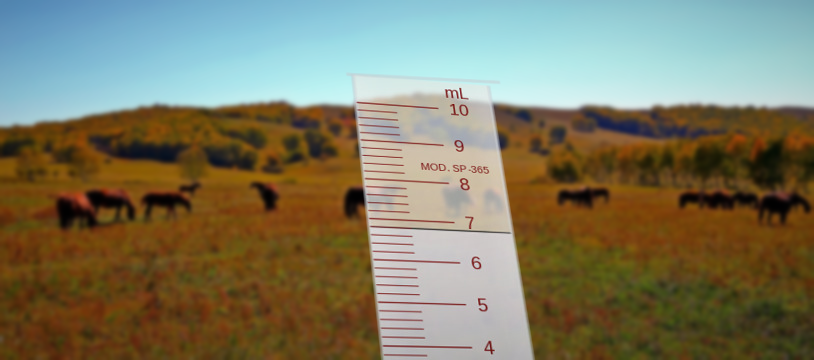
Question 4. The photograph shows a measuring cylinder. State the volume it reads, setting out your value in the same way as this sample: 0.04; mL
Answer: 6.8; mL
